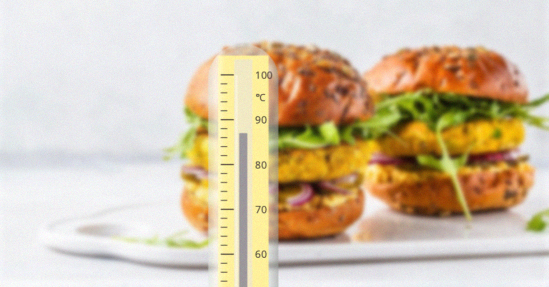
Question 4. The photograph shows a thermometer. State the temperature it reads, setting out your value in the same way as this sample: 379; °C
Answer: 87; °C
